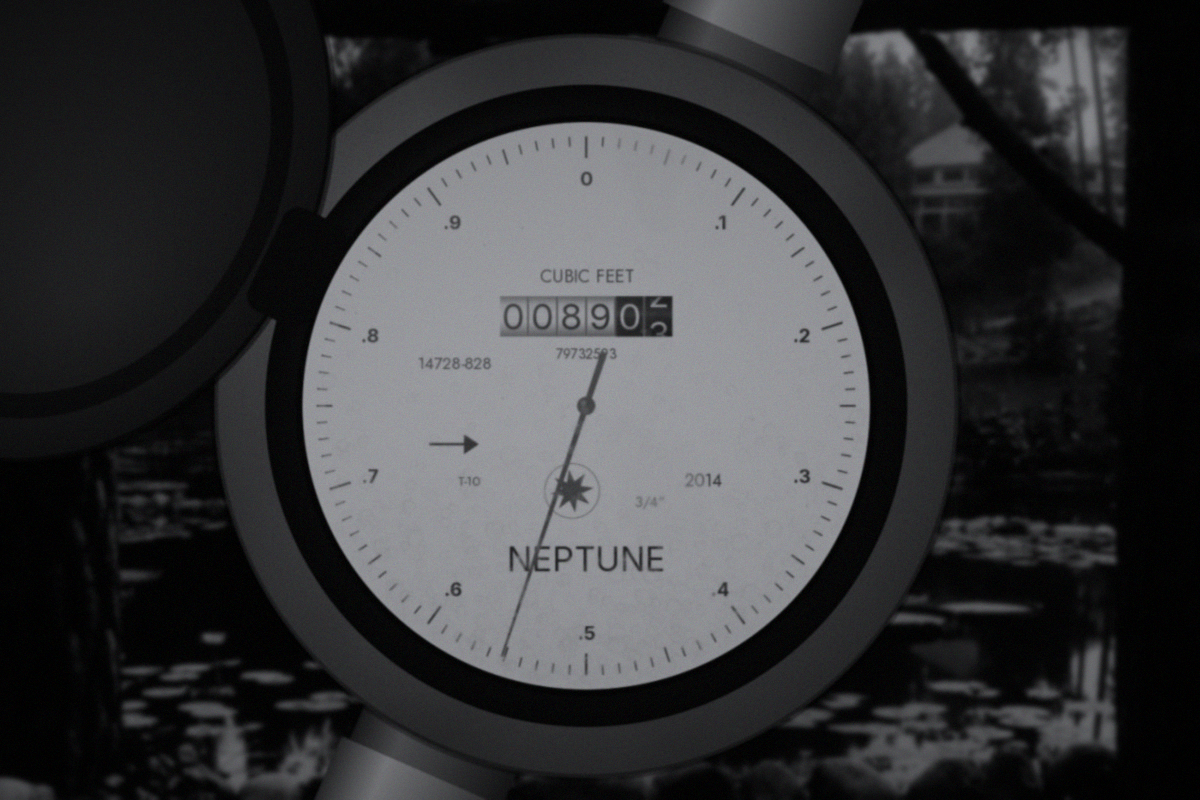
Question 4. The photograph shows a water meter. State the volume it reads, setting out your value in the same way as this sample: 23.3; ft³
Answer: 8902.55; ft³
